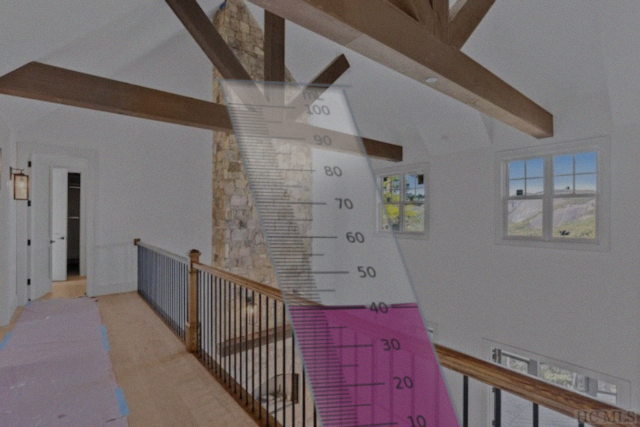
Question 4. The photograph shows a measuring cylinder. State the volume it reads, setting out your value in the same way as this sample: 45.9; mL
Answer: 40; mL
